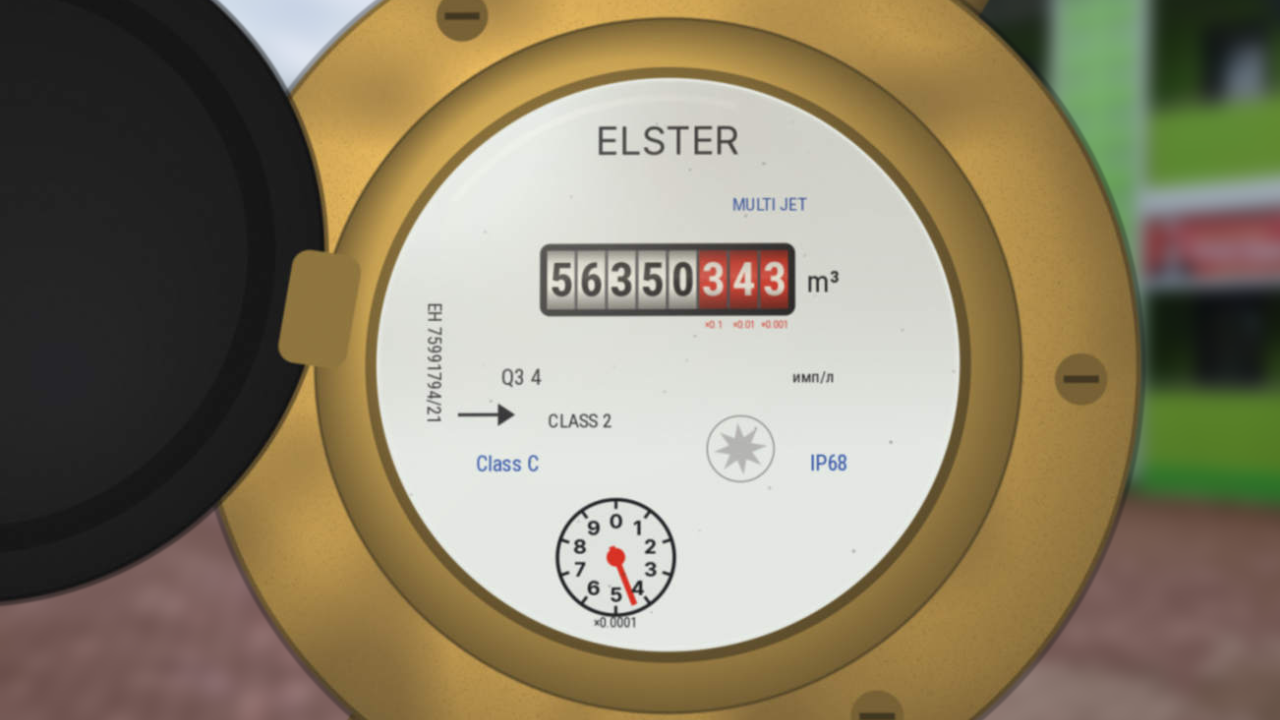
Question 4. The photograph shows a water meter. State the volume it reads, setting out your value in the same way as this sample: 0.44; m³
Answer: 56350.3434; m³
